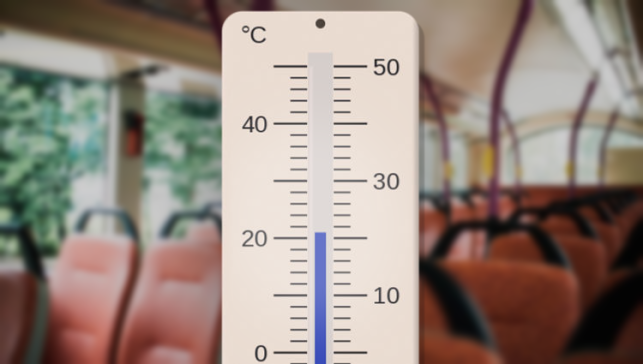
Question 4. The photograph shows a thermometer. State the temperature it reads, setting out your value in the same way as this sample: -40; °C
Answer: 21; °C
